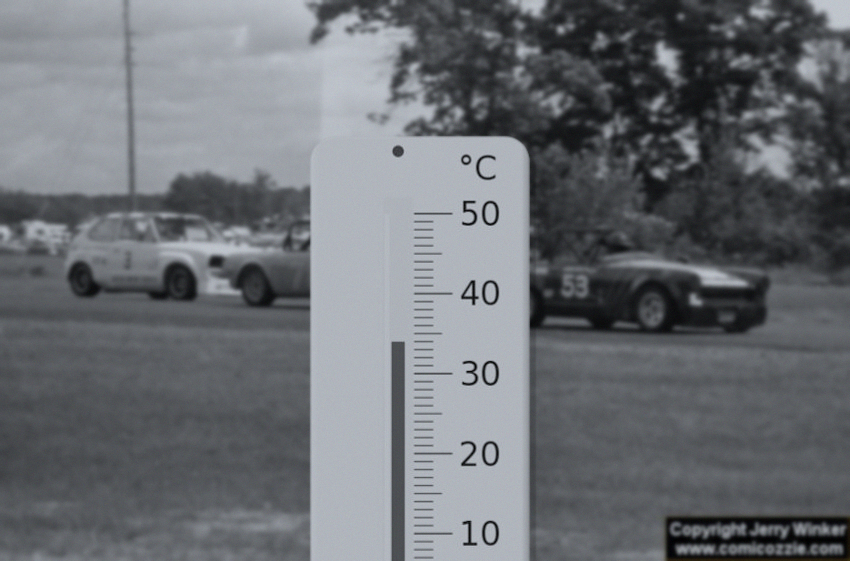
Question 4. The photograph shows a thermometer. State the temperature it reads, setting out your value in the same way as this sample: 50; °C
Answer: 34; °C
